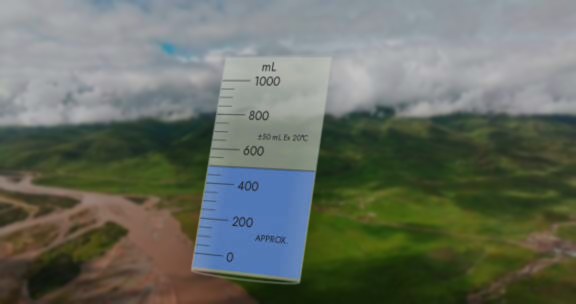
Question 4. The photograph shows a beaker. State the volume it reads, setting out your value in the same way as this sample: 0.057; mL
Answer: 500; mL
